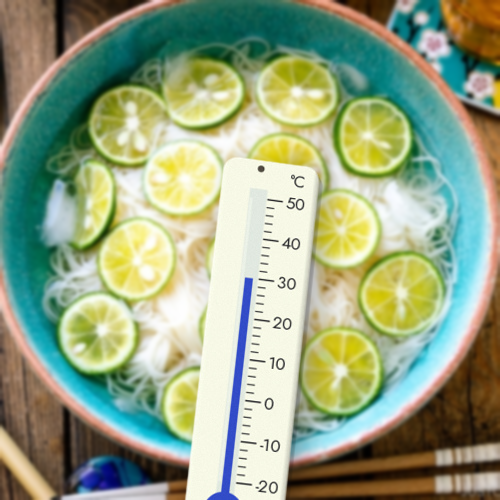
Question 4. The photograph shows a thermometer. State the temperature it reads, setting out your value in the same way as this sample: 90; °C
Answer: 30; °C
